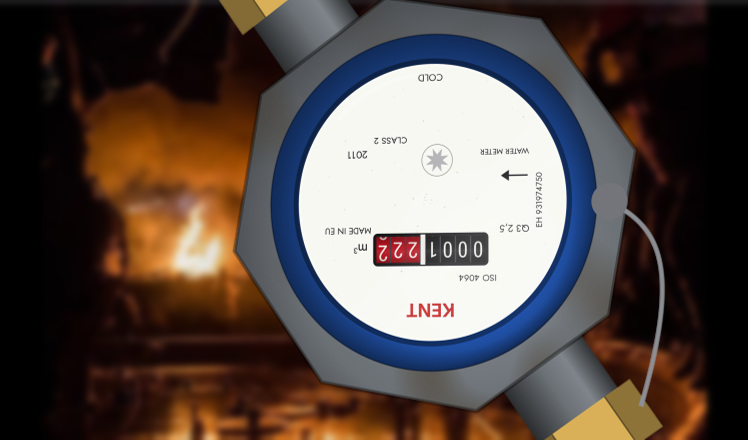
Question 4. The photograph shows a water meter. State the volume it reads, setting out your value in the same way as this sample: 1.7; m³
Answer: 1.222; m³
